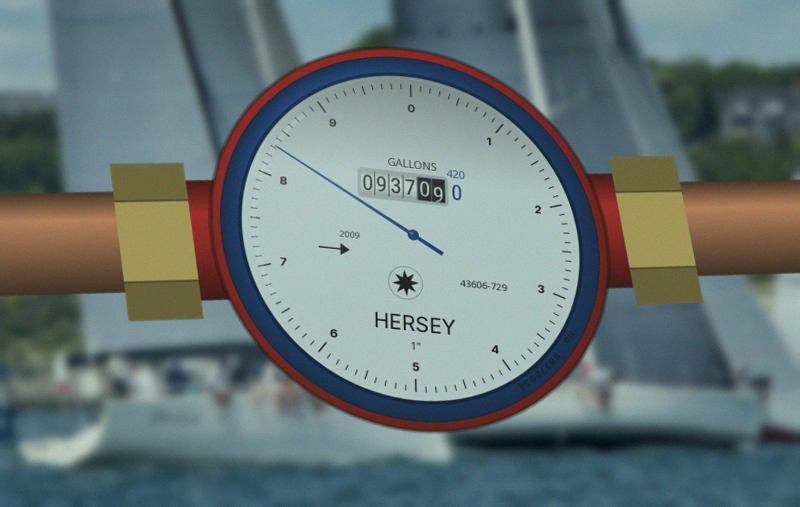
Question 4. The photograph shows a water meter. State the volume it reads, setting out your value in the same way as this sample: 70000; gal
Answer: 937088.3; gal
